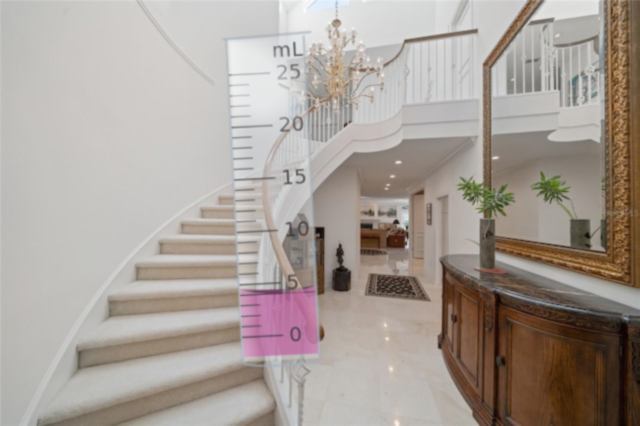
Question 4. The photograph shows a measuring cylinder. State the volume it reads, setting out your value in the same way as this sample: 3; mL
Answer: 4; mL
